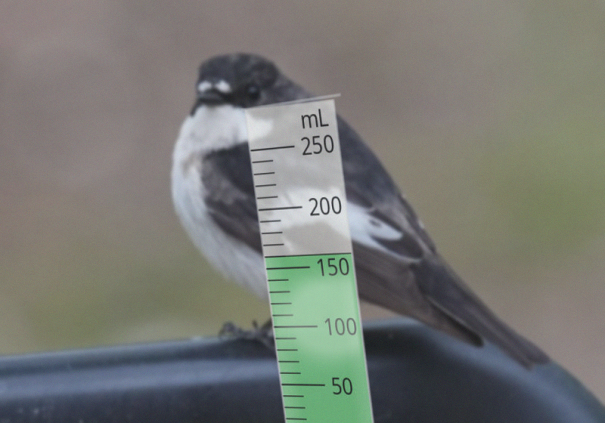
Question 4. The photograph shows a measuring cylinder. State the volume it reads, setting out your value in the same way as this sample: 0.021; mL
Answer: 160; mL
